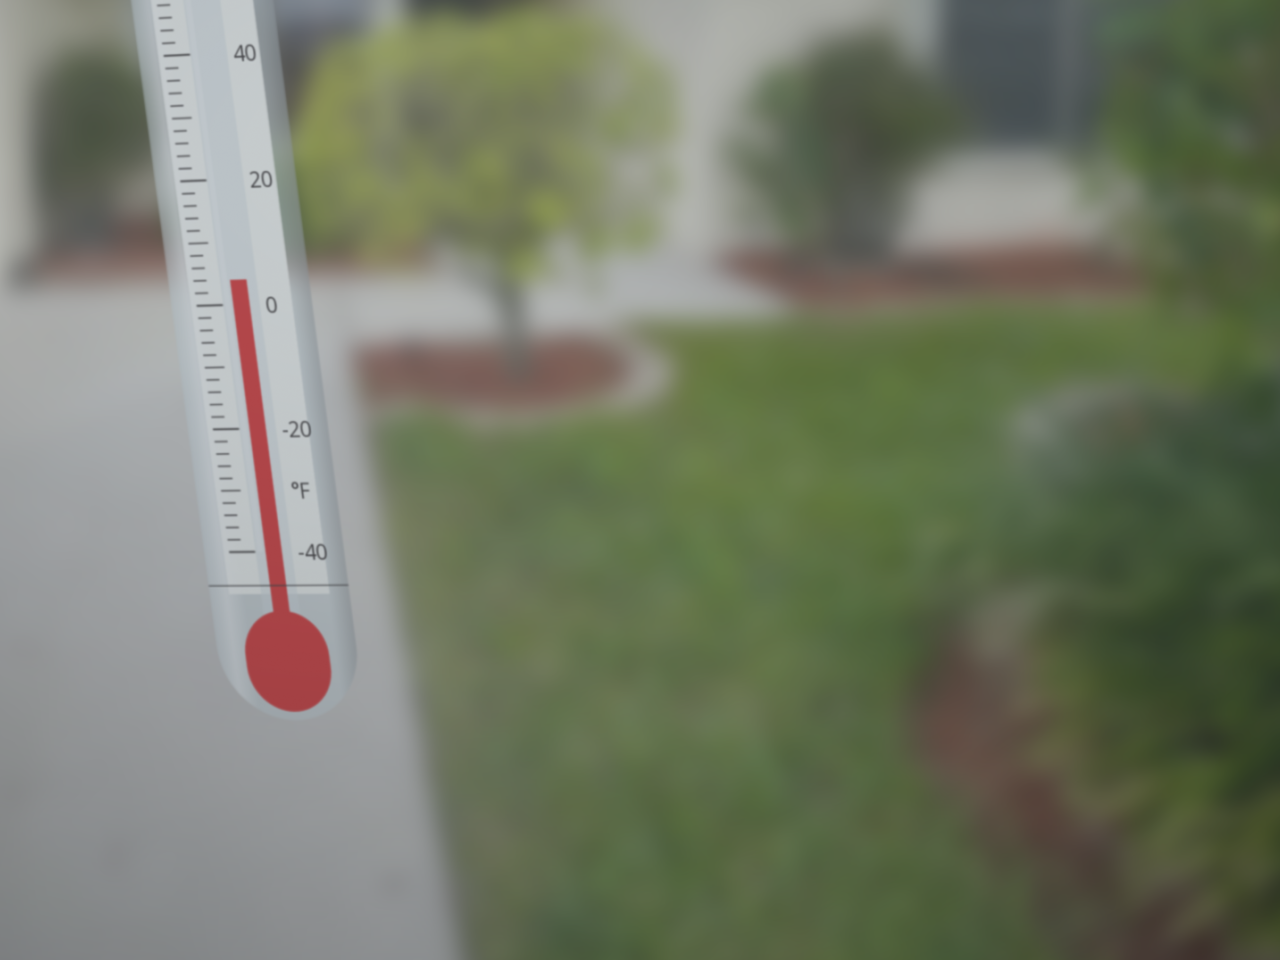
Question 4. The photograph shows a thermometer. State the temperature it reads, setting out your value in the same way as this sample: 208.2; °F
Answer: 4; °F
